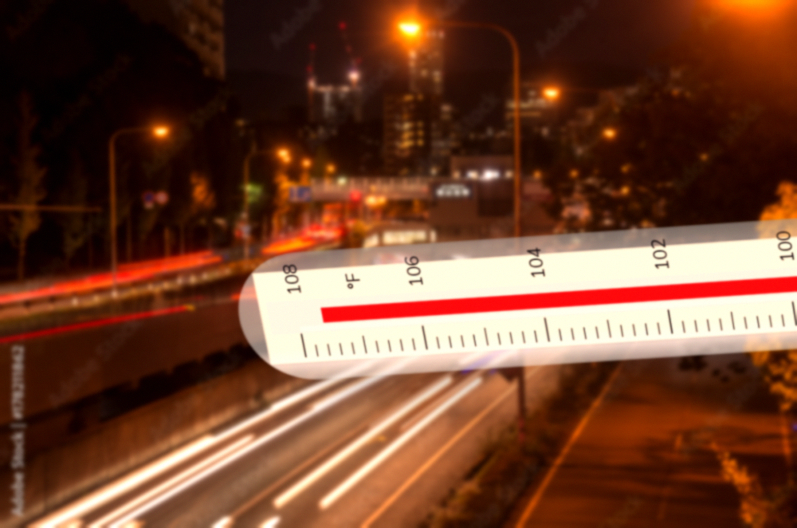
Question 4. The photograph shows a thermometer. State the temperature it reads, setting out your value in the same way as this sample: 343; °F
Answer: 107.6; °F
